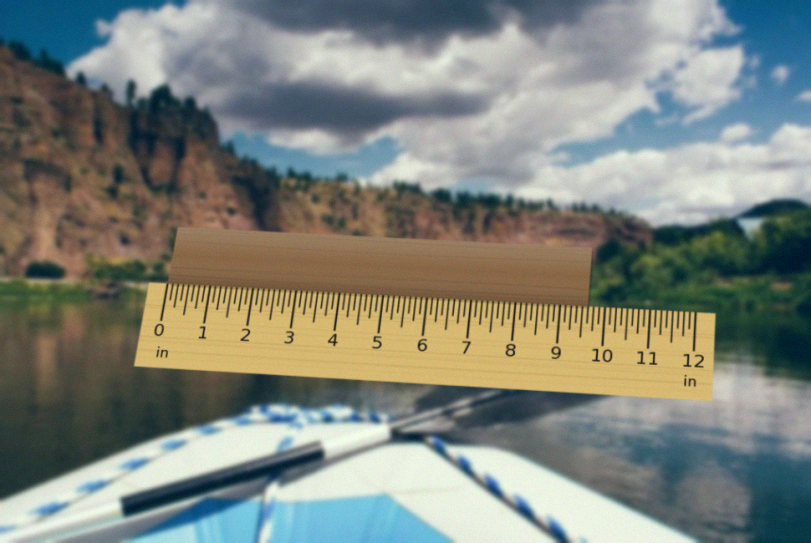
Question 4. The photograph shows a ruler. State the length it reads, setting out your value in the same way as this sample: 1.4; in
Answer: 9.625; in
